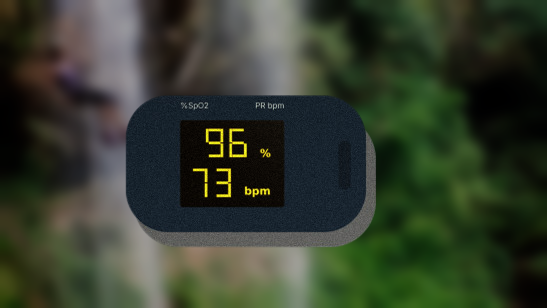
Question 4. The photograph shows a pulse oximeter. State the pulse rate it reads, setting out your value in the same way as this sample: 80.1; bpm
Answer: 73; bpm
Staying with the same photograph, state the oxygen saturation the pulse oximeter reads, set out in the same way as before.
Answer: 96; %
